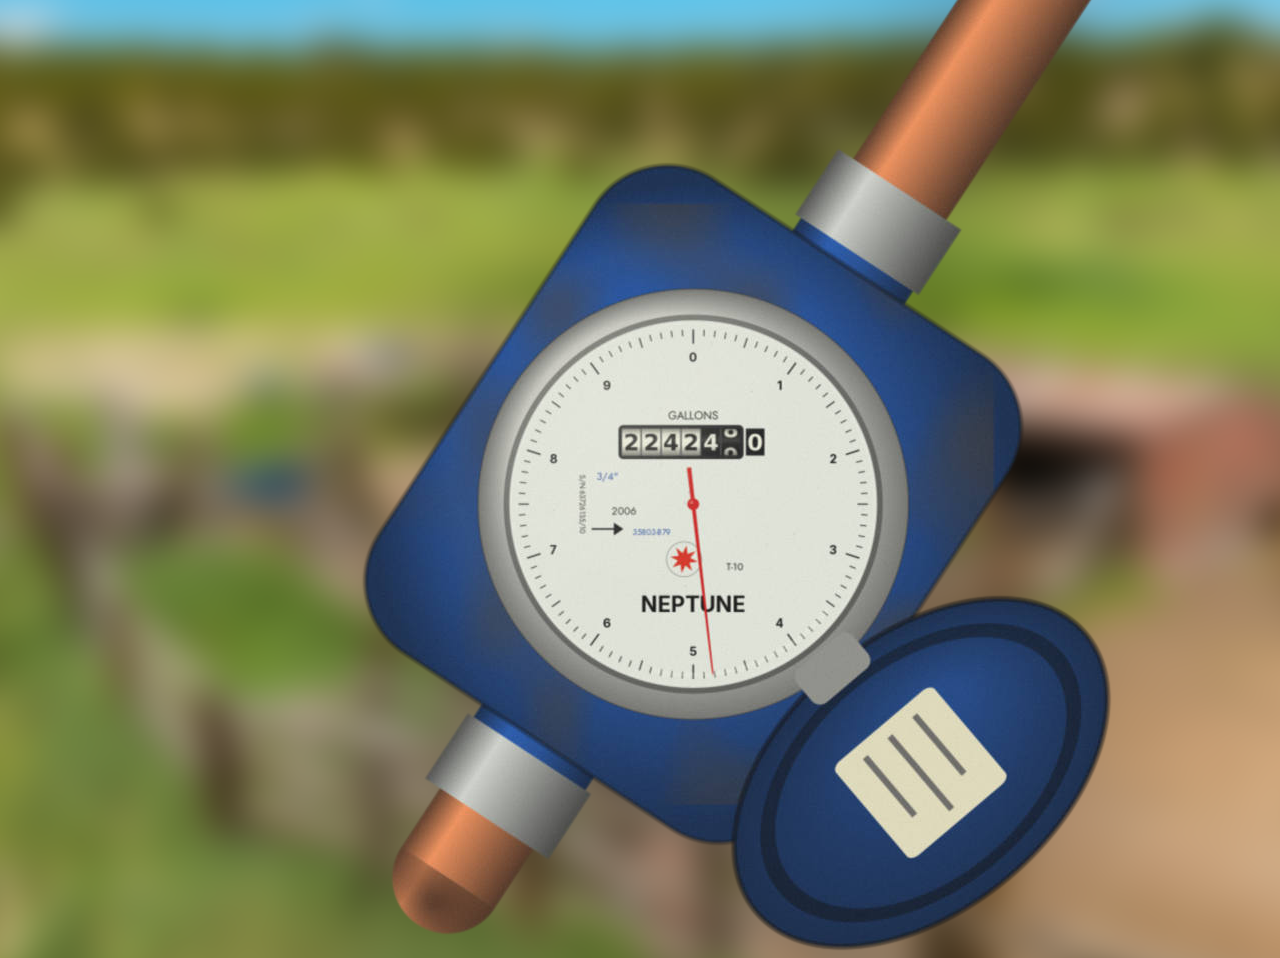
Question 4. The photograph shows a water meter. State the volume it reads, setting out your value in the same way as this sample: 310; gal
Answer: 2242484.8; gal
